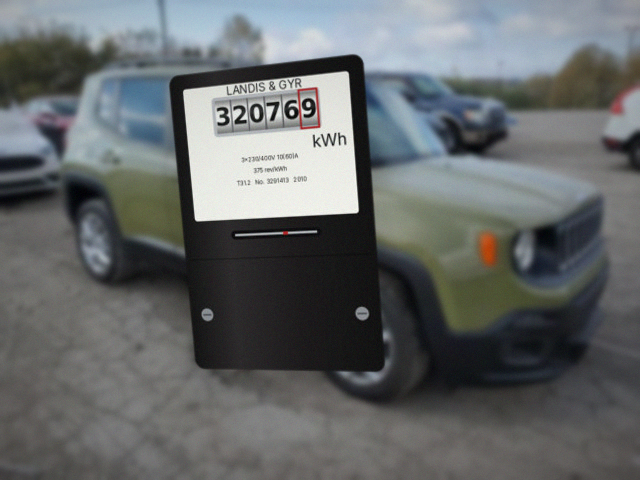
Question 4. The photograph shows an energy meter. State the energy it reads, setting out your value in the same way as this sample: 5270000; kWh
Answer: 32076.9; kWh
